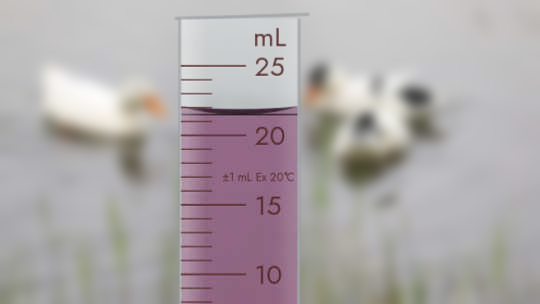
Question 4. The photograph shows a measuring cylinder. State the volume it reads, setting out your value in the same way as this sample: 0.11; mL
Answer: 21.5; mL
